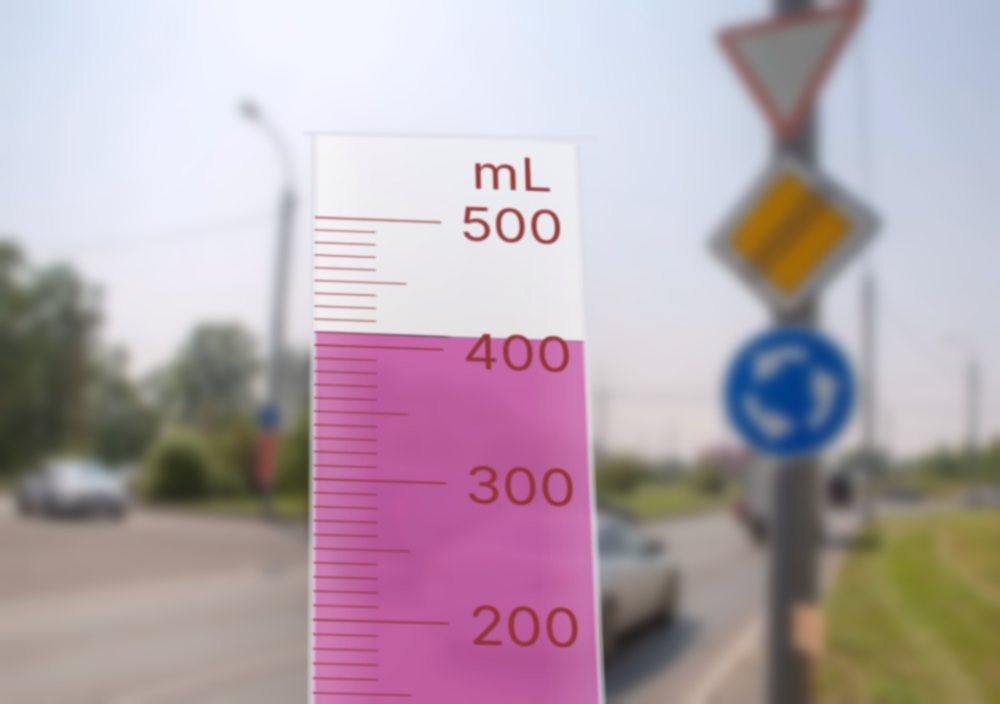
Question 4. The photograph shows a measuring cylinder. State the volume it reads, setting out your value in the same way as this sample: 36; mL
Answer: 410; mL
